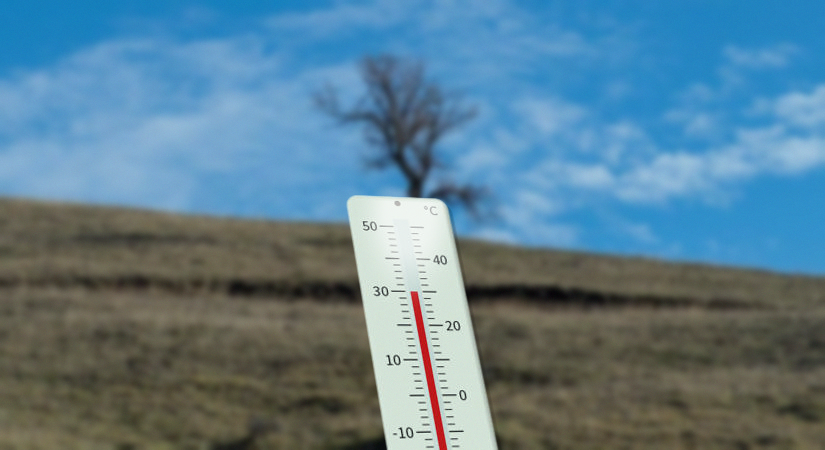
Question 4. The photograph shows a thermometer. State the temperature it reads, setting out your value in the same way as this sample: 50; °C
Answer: 30; °C
